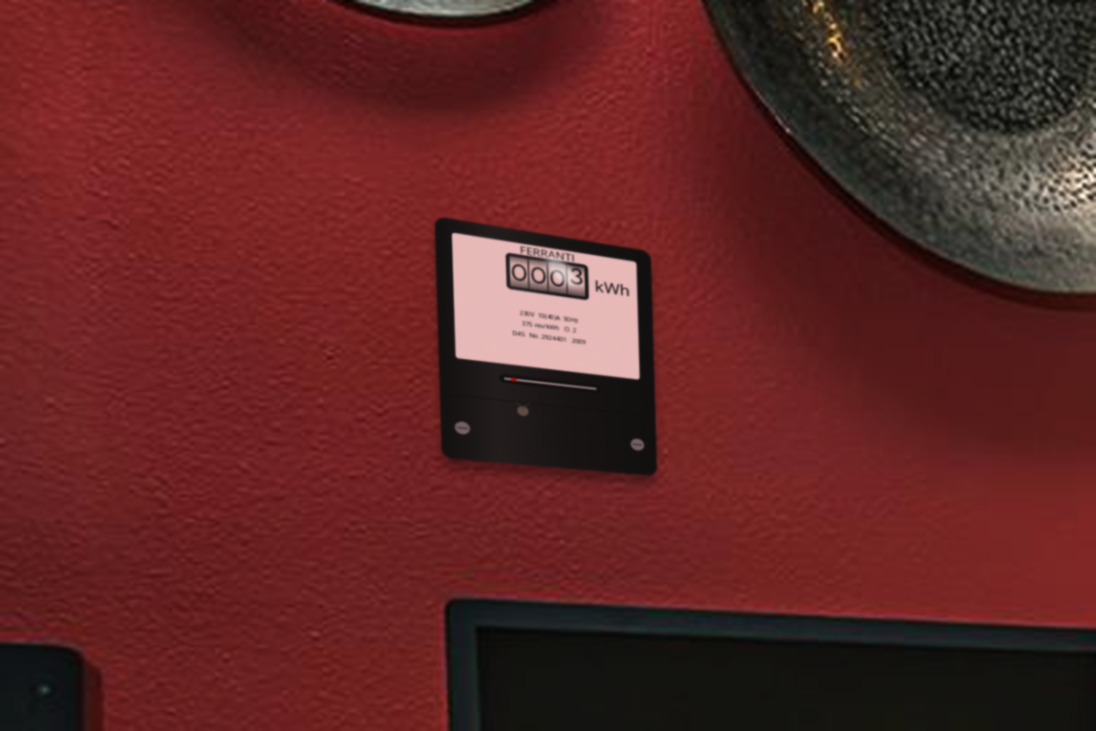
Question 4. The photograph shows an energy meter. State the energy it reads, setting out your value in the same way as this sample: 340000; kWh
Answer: 3; kWh
